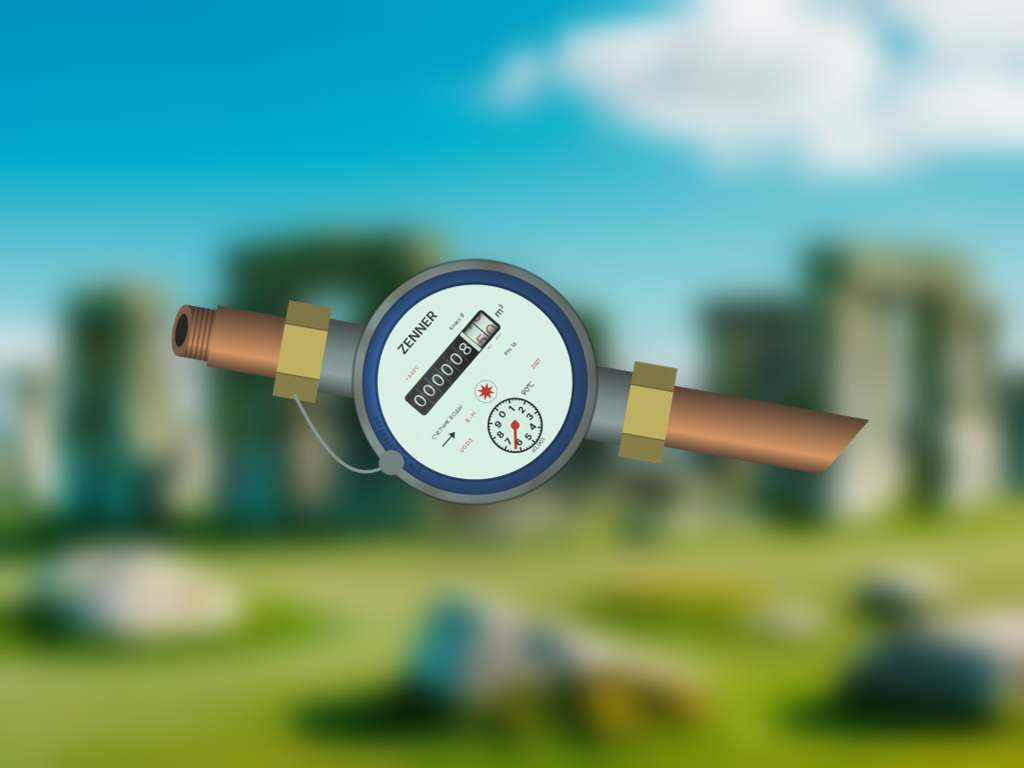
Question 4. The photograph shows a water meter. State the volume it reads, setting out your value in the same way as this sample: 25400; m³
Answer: 8.496; m³
